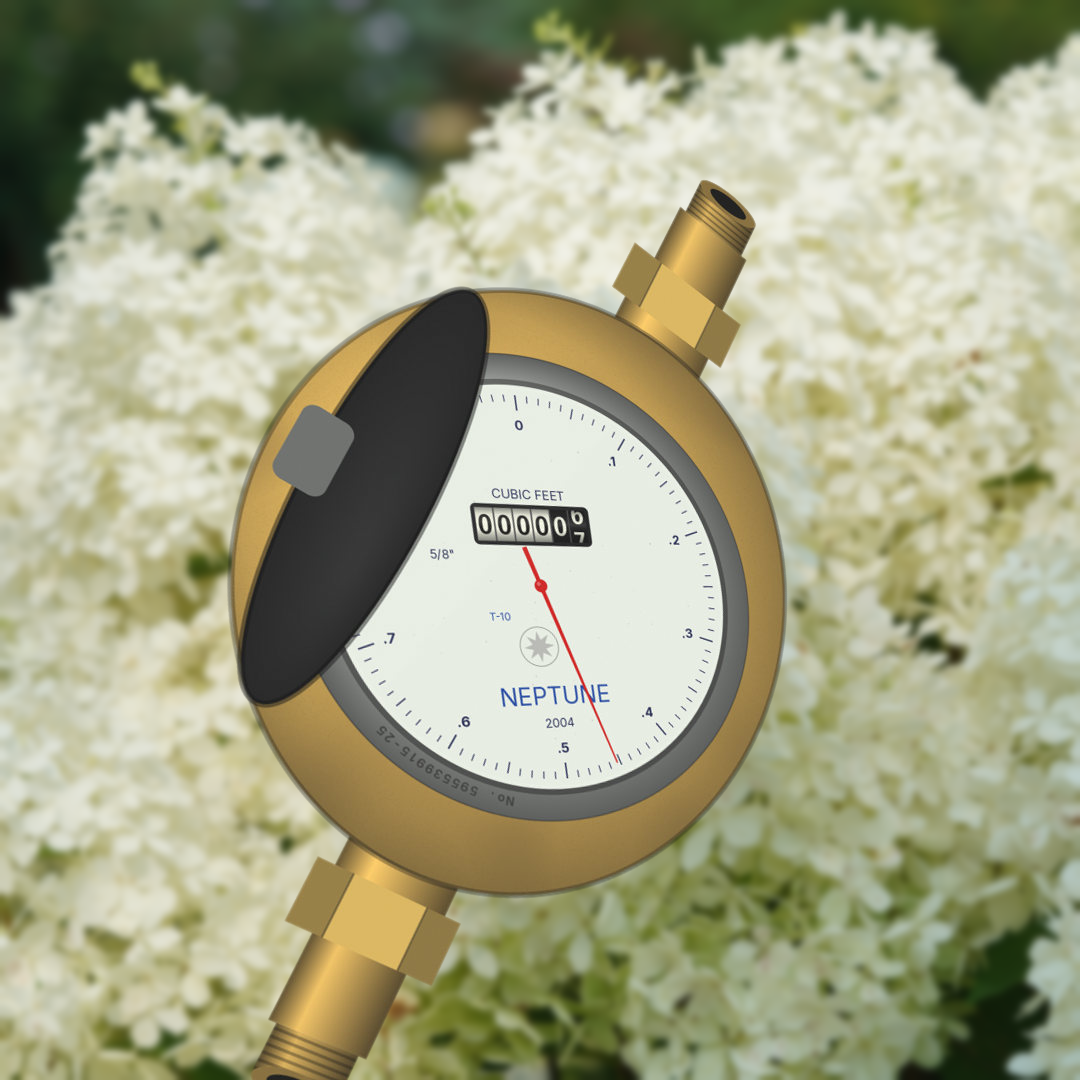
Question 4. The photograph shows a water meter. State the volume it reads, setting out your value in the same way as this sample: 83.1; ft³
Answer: 6.45; ft³
